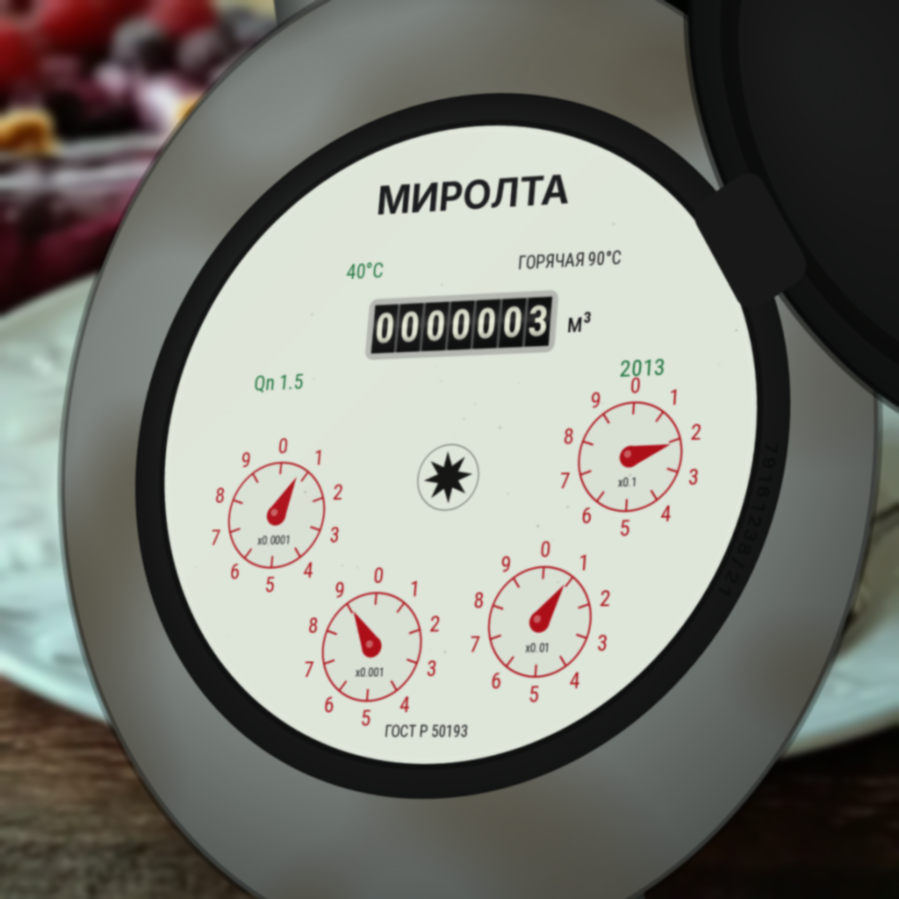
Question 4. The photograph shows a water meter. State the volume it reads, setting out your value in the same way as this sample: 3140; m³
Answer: 3.2090; m³
